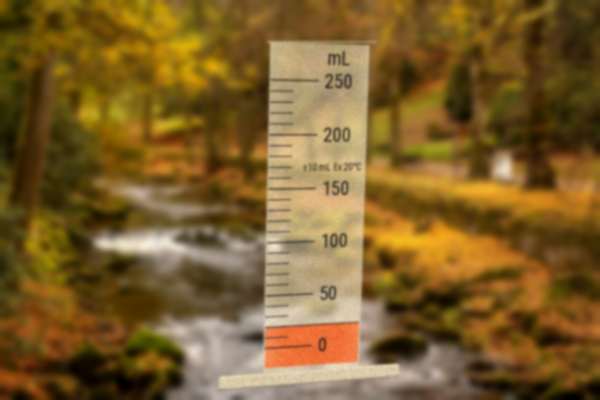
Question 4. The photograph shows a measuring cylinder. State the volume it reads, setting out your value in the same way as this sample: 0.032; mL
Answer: 20; mL
